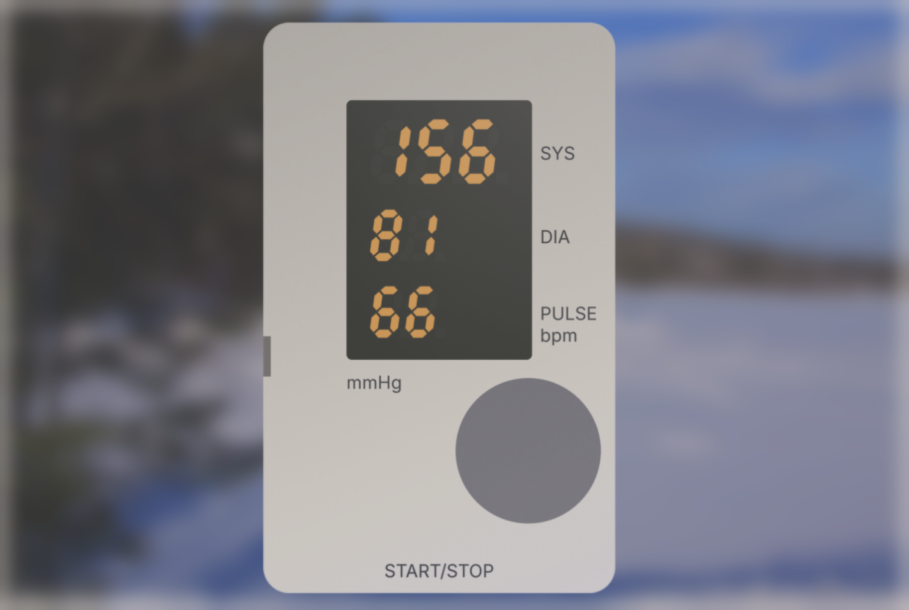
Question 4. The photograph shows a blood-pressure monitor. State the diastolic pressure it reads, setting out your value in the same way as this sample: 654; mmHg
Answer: 81; mmHg
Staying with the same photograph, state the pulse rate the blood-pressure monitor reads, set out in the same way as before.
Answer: 66; bpm
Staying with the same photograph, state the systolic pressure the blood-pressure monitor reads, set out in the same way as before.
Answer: 156; mmHg
